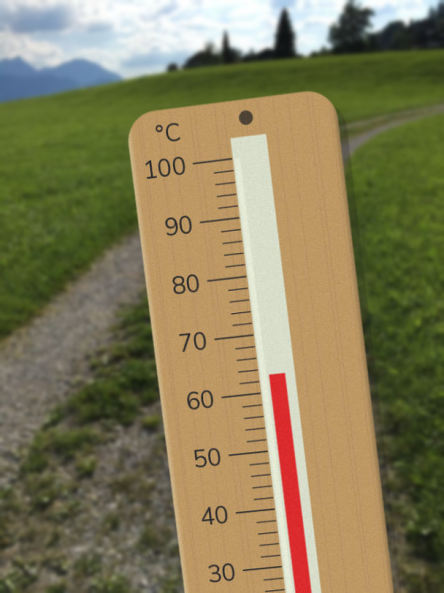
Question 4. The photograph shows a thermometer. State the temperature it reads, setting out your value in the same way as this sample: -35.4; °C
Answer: 63; °C
